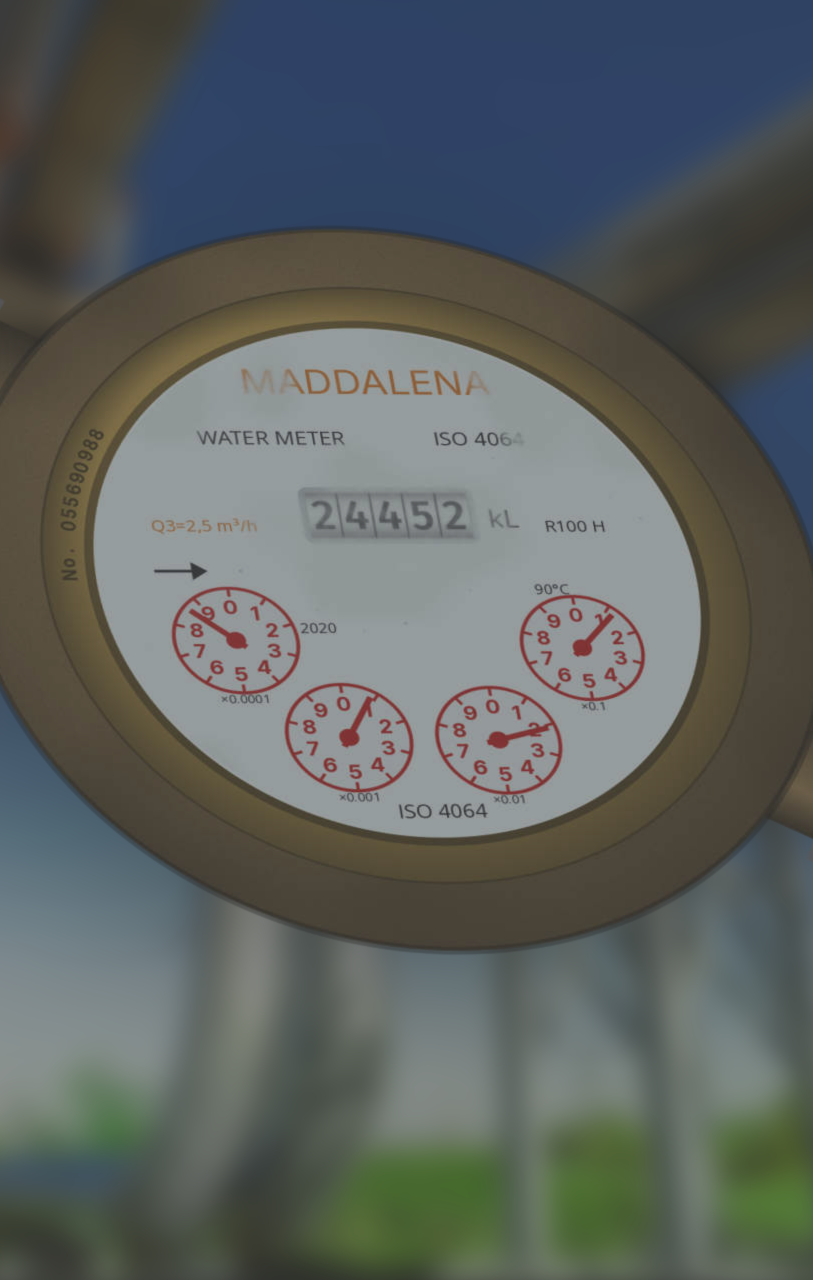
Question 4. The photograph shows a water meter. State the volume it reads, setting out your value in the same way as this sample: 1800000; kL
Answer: 24452.1208; kL
